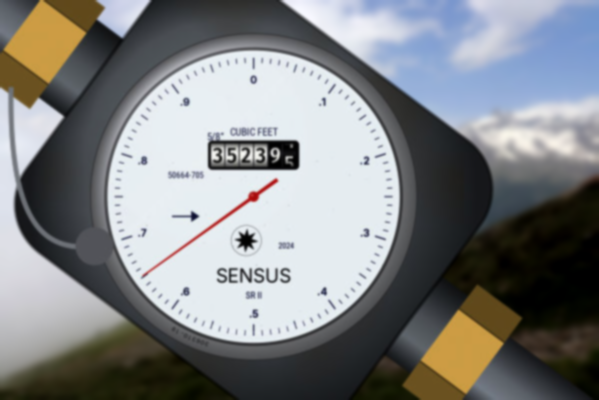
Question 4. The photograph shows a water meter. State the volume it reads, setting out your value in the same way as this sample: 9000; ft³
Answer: 352394.65; ft³
